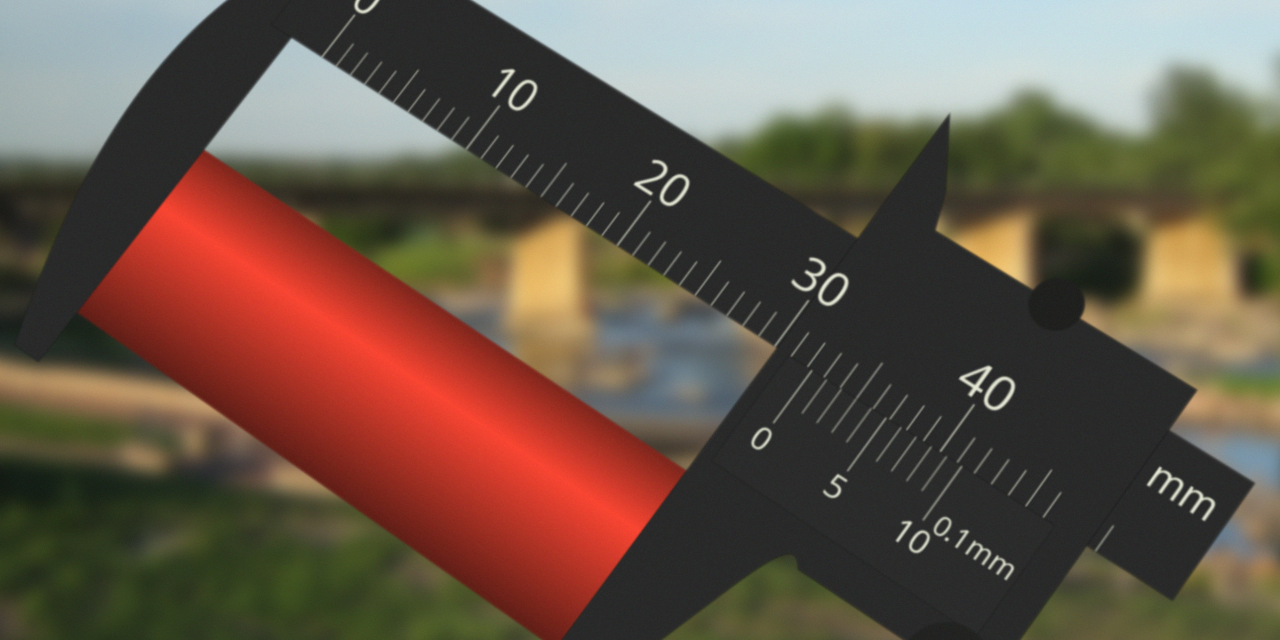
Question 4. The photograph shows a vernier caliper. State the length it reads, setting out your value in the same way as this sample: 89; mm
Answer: 32.3; mm
